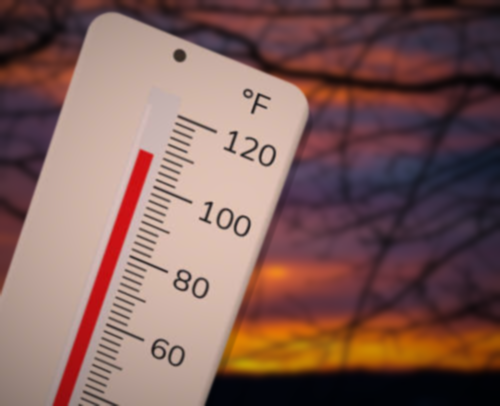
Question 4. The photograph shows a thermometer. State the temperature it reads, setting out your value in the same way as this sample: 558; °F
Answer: 108; °F
